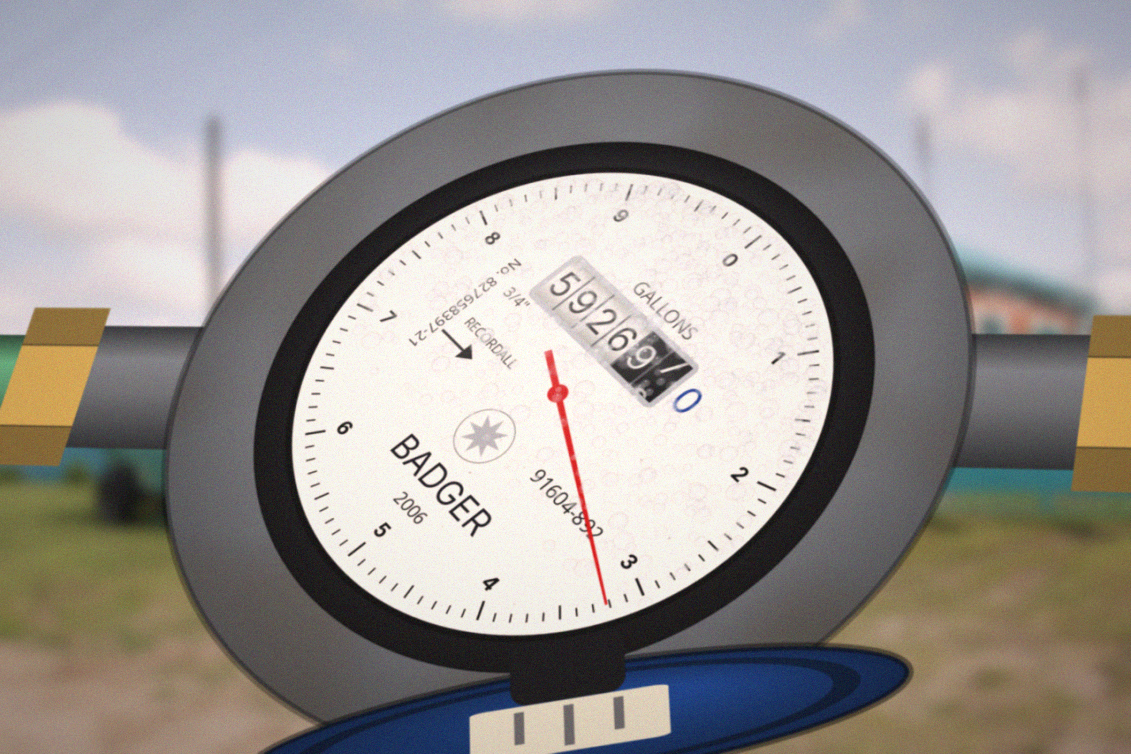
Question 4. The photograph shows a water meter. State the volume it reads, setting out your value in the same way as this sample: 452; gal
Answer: 5926973.2; gal
